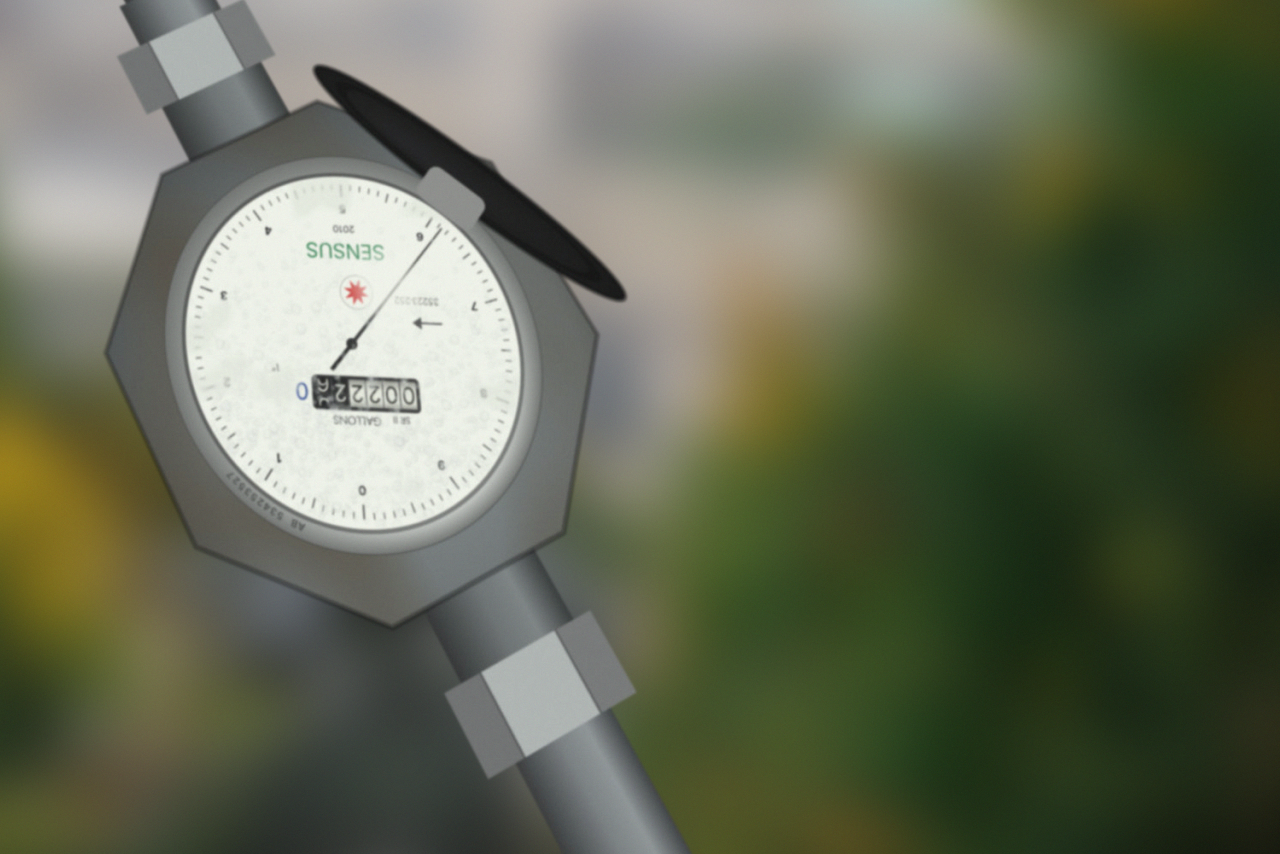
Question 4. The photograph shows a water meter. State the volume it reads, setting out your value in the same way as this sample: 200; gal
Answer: 22256.1; gal
